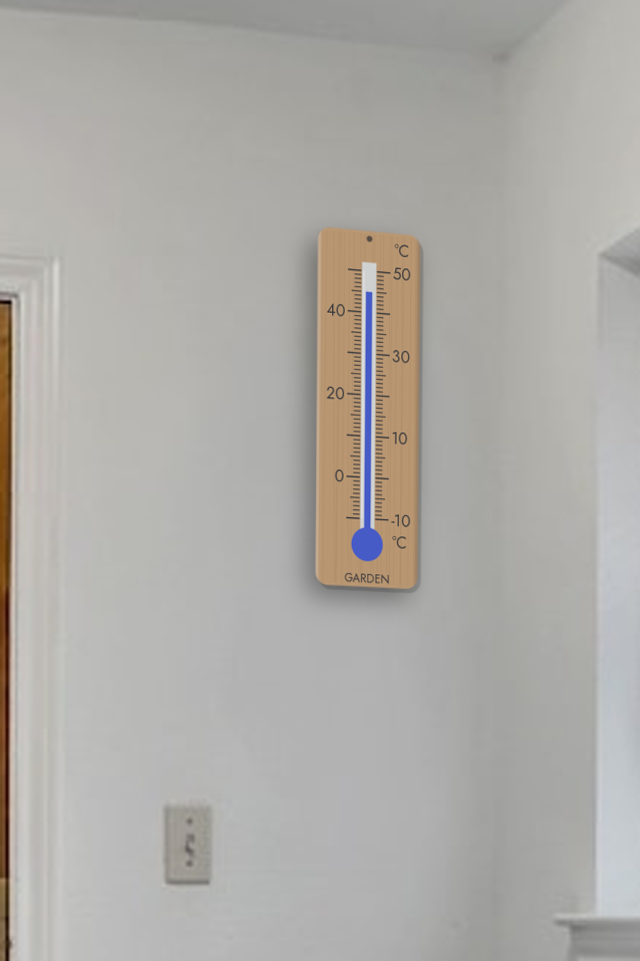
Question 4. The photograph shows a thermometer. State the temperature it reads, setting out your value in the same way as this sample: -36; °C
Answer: 45; °C
